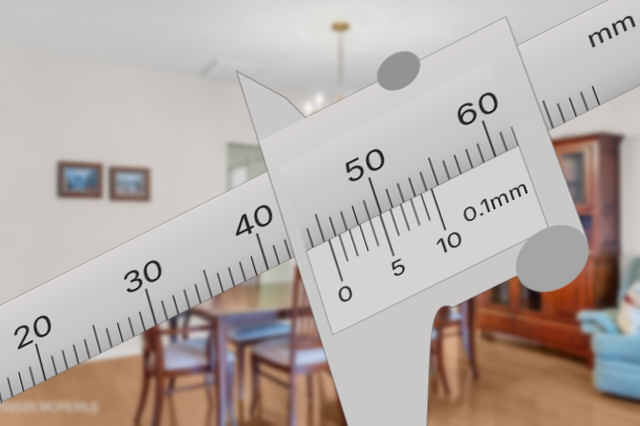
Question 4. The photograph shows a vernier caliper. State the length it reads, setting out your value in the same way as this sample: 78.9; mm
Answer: 45.4; mm
